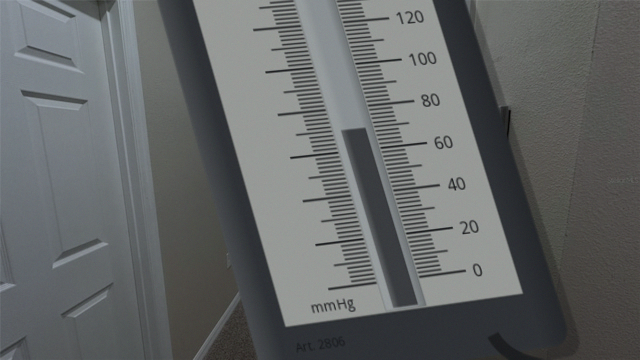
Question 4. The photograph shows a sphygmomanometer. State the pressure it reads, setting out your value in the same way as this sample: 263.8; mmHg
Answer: 70; mmHg
